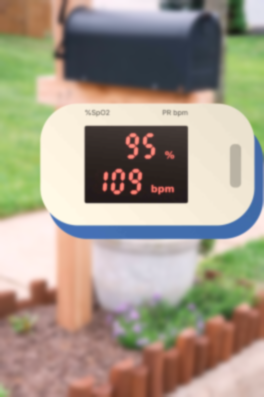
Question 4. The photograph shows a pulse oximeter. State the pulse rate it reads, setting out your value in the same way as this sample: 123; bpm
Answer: 109; bpm
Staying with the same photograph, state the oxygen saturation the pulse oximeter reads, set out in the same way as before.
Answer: 95; %
